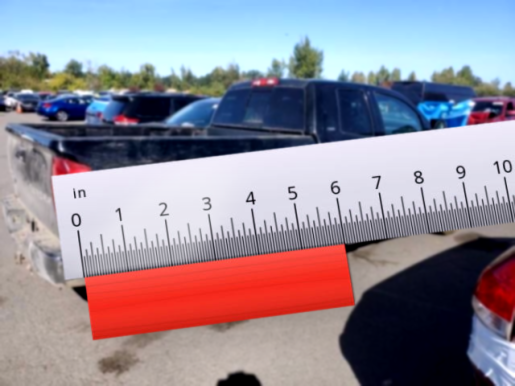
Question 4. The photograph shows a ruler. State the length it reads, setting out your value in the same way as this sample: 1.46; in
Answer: 6; in
